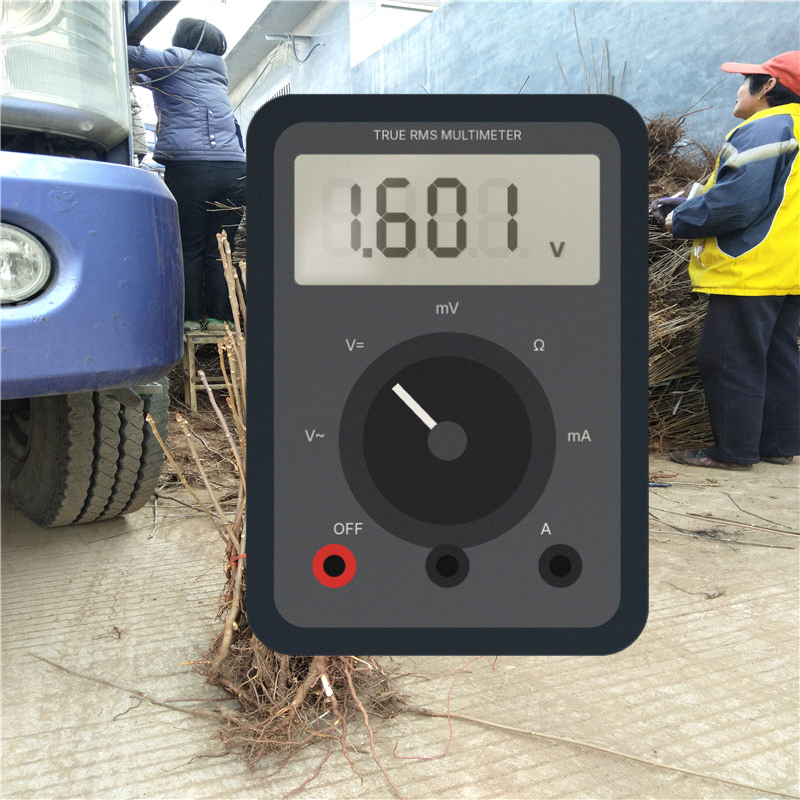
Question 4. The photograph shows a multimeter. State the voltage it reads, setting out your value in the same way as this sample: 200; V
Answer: 1.601; V
